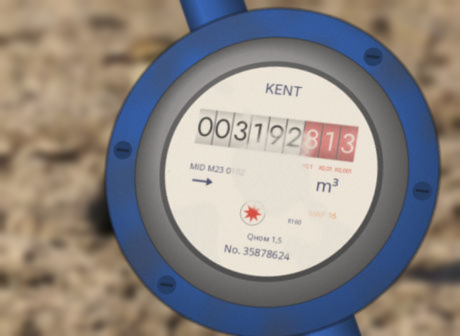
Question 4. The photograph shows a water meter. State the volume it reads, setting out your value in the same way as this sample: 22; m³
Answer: 3192.813; m³
